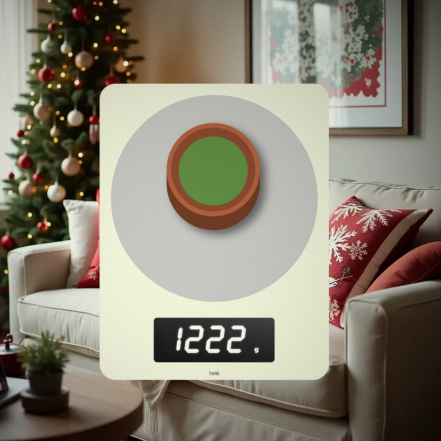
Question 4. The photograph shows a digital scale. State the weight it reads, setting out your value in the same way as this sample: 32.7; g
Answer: 1222; g
